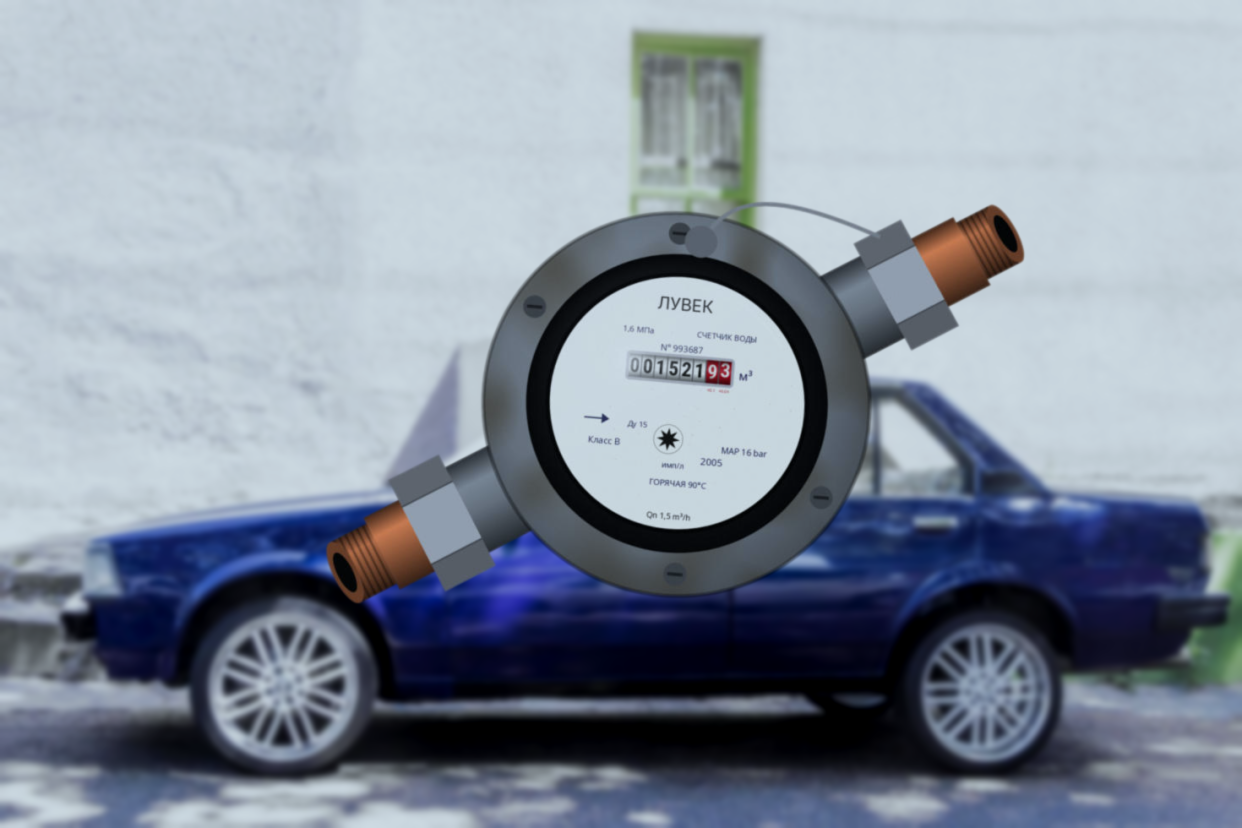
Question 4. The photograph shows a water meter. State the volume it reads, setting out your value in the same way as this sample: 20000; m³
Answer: 1521.93; m³
